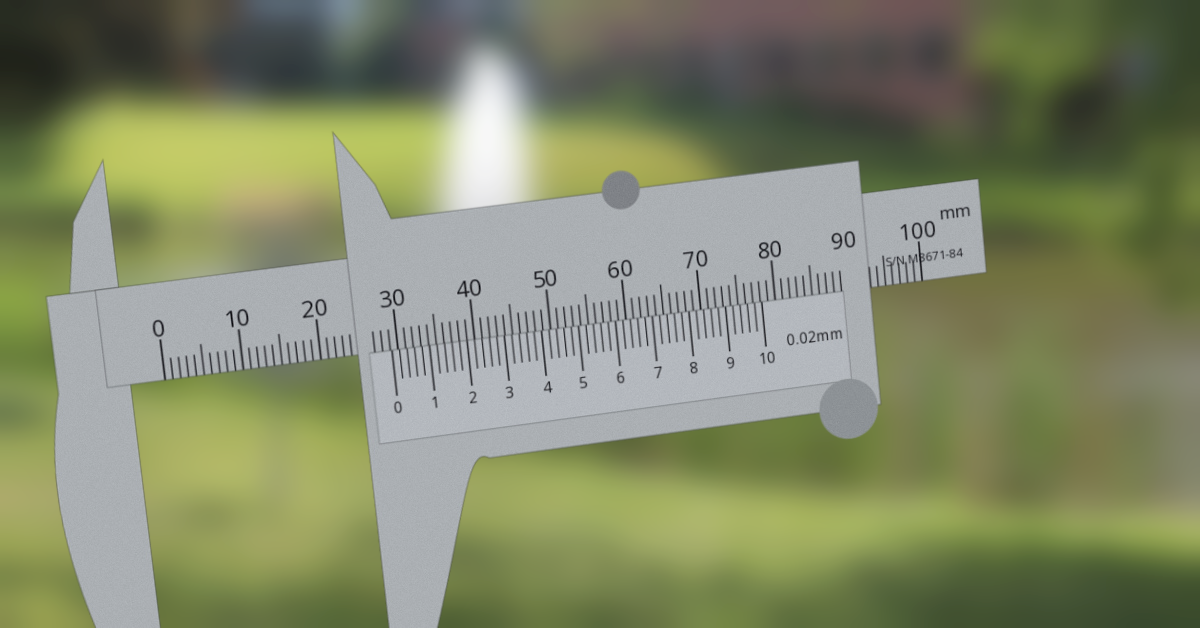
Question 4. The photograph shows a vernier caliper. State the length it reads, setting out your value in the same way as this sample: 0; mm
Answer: 29.2; mm
